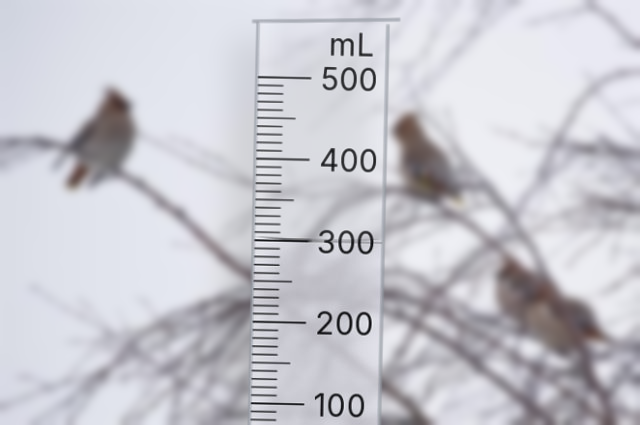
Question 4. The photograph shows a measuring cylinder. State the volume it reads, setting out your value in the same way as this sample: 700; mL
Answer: 300; mL
